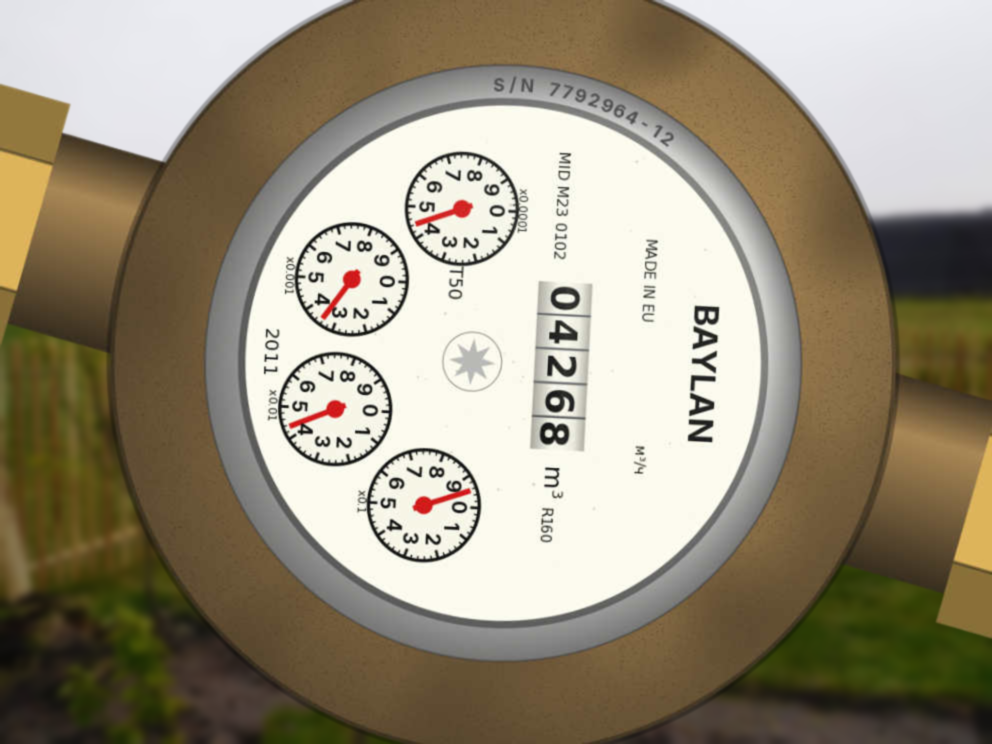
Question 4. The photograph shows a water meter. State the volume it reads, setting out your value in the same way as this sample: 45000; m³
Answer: 4267.9434; m³
